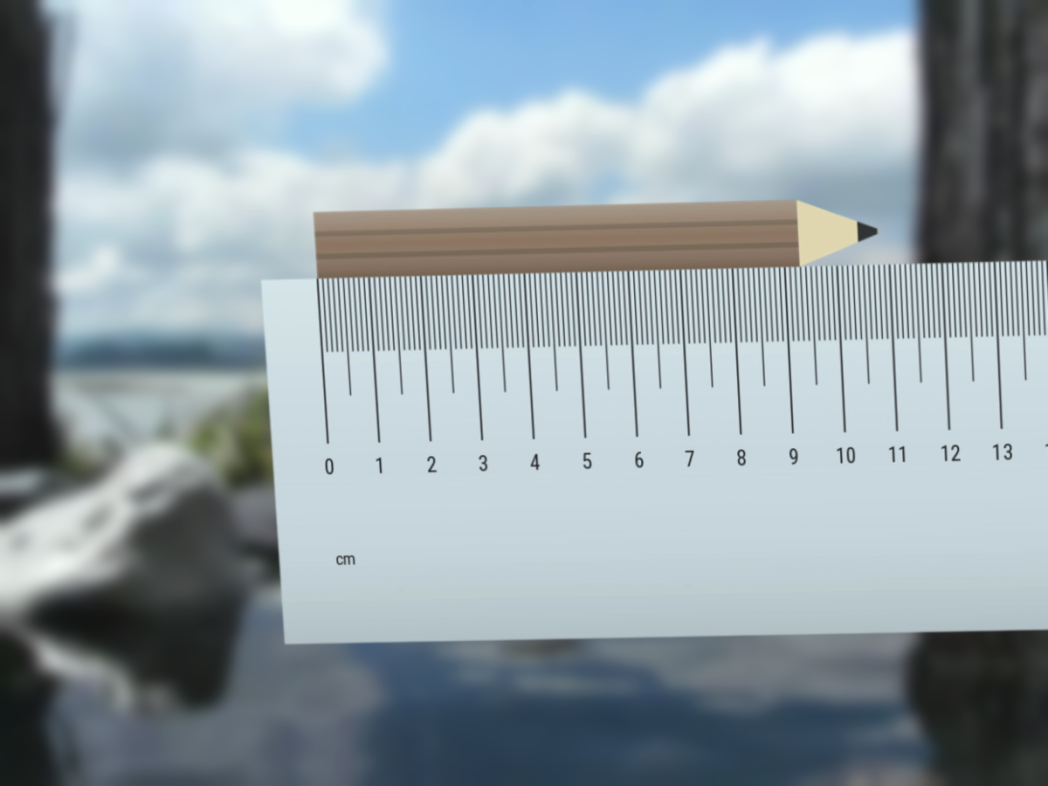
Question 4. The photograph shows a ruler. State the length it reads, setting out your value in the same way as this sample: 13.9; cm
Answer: 10.8; cm
